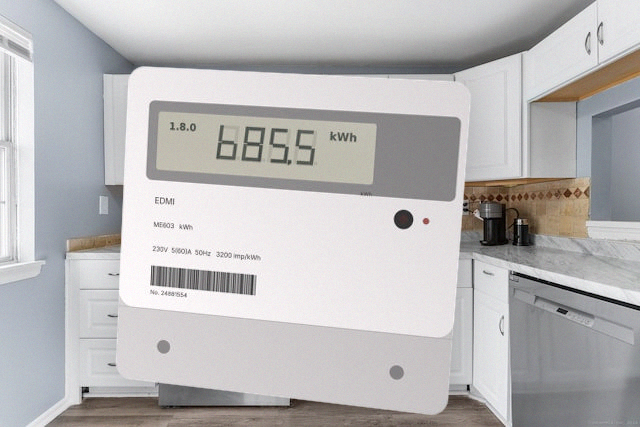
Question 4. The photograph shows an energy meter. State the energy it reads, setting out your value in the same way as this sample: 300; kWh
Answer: 685.5; kWh
